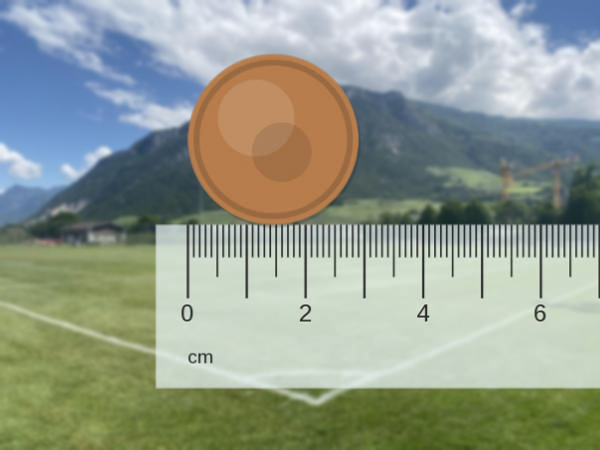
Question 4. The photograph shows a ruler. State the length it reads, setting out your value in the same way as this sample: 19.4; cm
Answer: 2.9; cm
